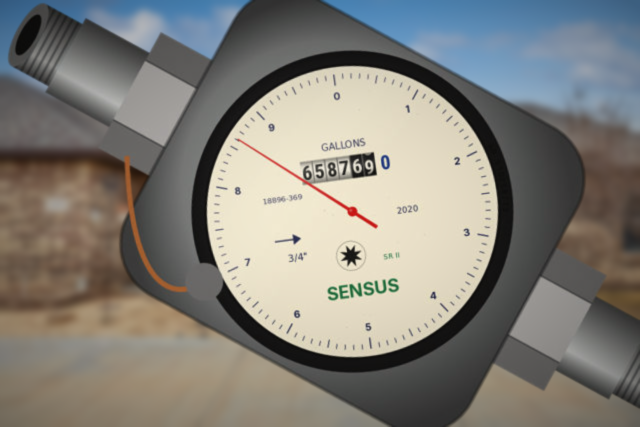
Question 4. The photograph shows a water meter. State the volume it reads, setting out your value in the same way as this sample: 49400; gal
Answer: 6587688.6; gal
